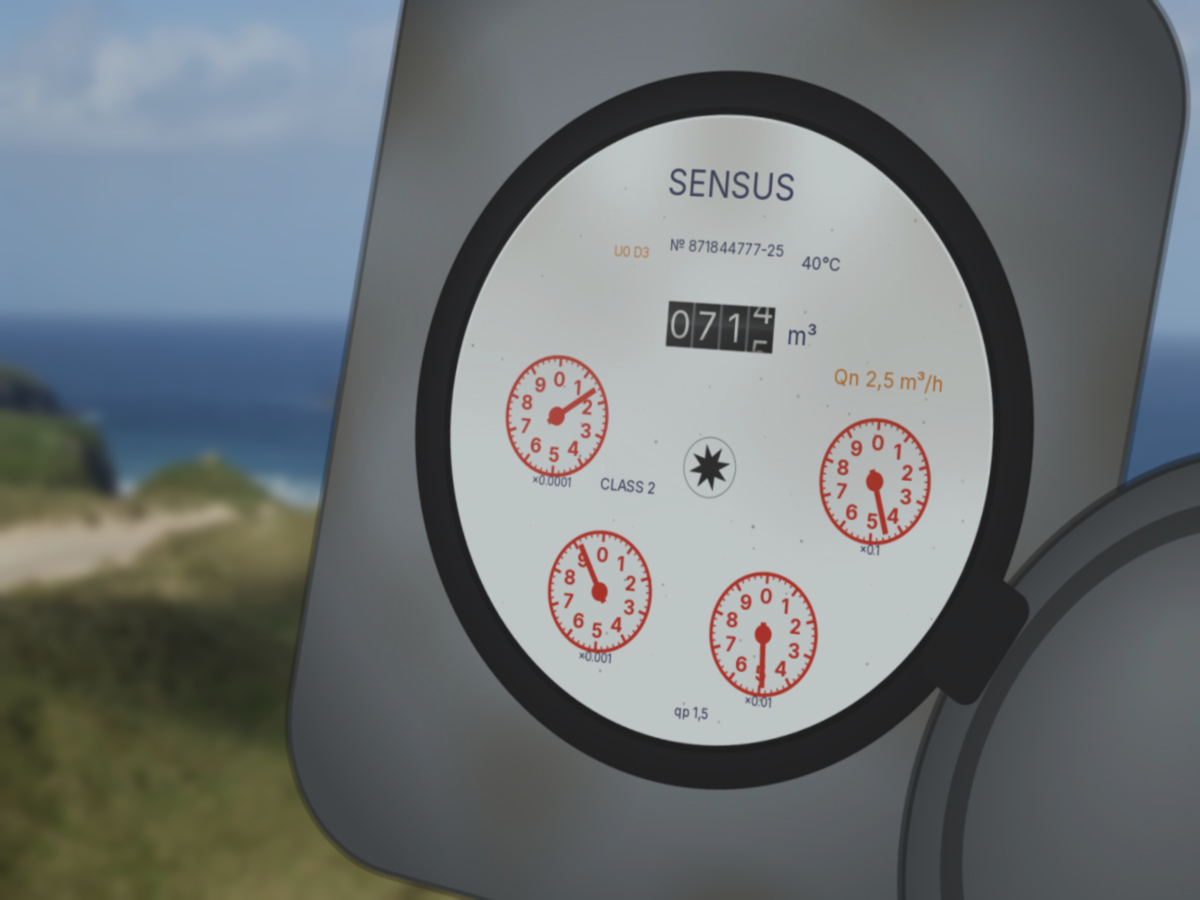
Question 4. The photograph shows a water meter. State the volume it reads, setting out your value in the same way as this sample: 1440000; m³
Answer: 714.4491; m³
